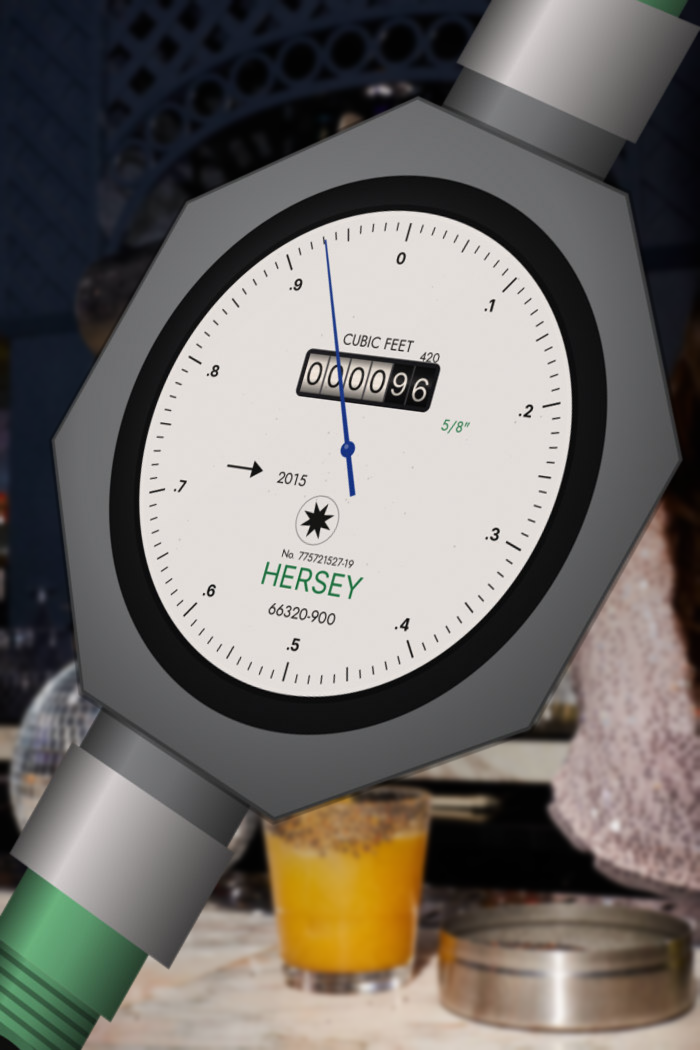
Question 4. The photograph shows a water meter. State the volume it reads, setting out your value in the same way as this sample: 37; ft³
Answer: 95.93; ft³
